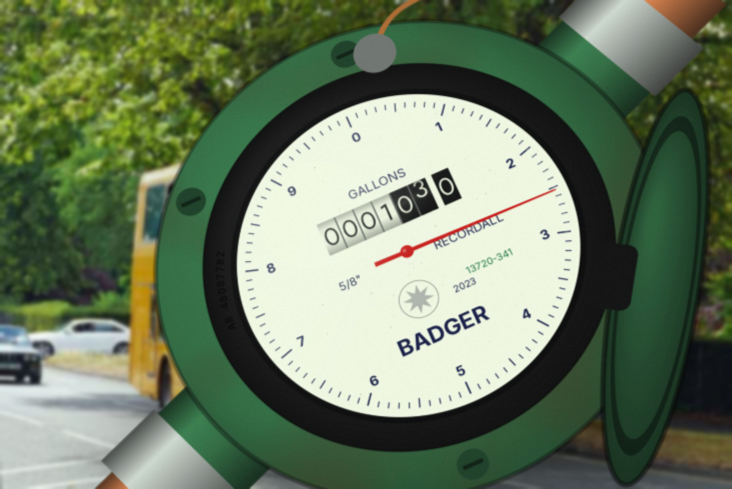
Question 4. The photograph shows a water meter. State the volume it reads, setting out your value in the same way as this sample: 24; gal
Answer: 1032.5; gal
